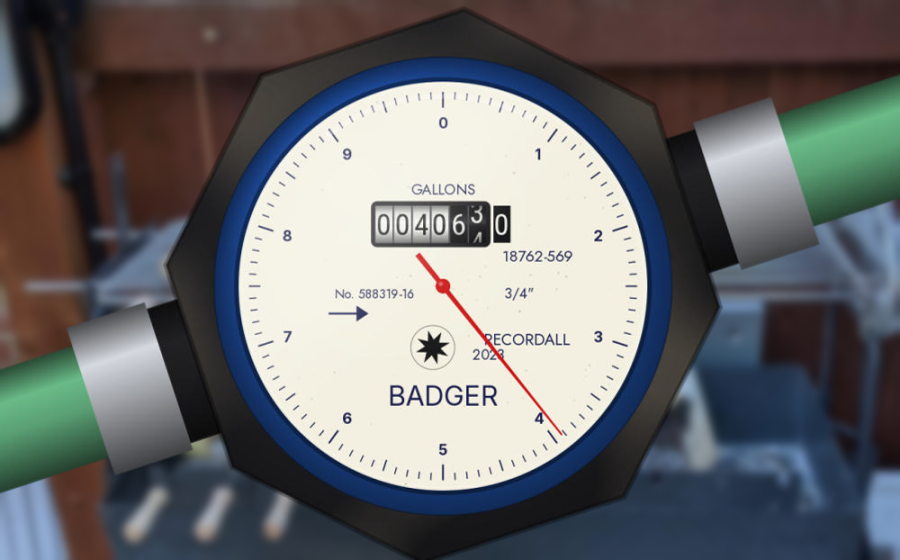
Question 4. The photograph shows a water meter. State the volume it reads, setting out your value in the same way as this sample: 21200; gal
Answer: 40633.9; gal
